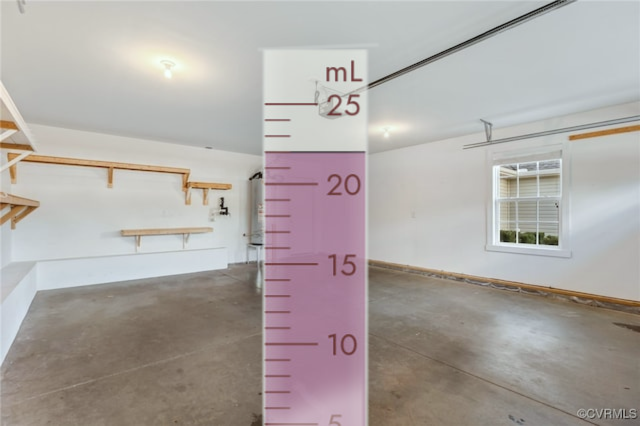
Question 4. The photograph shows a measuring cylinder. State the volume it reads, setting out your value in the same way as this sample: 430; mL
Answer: 22; mL
